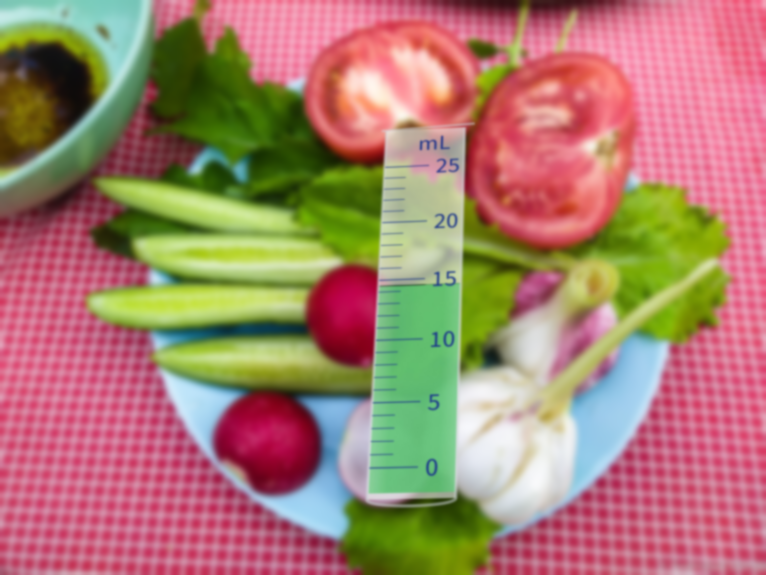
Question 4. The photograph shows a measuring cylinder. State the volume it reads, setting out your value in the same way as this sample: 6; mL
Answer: 14.5; mL
